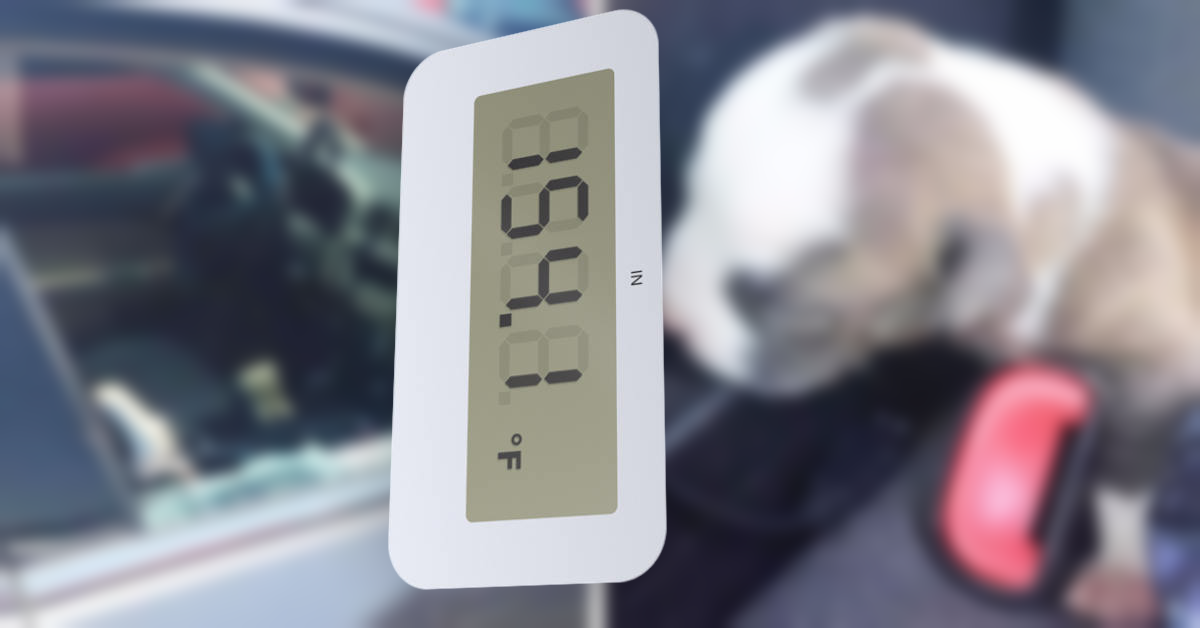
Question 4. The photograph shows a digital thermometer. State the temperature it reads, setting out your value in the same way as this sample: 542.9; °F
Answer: 154.1; °F
